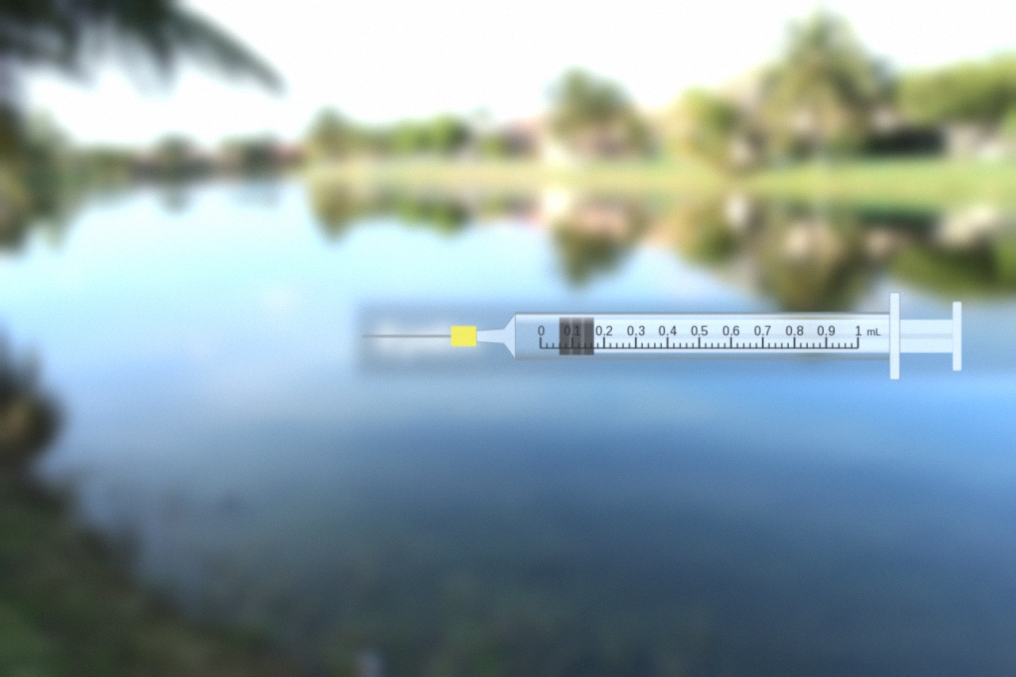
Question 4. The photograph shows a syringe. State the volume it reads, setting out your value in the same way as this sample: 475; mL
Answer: 0.06; mL
